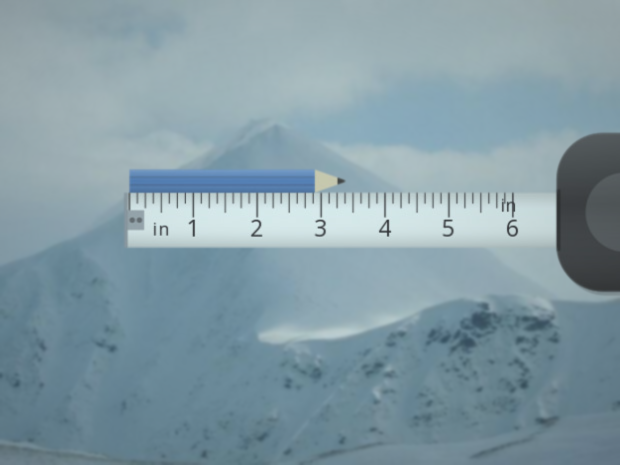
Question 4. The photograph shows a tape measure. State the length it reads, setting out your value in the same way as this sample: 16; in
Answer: 3.375; in
